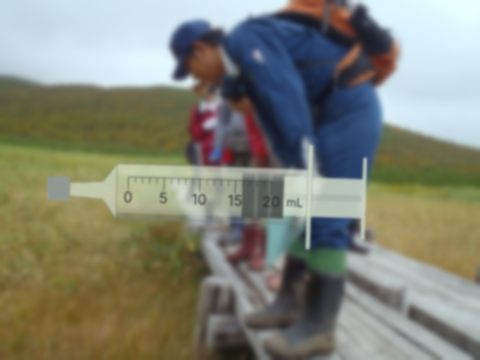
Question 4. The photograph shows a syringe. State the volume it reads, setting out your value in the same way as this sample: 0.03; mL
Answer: 16; mL
